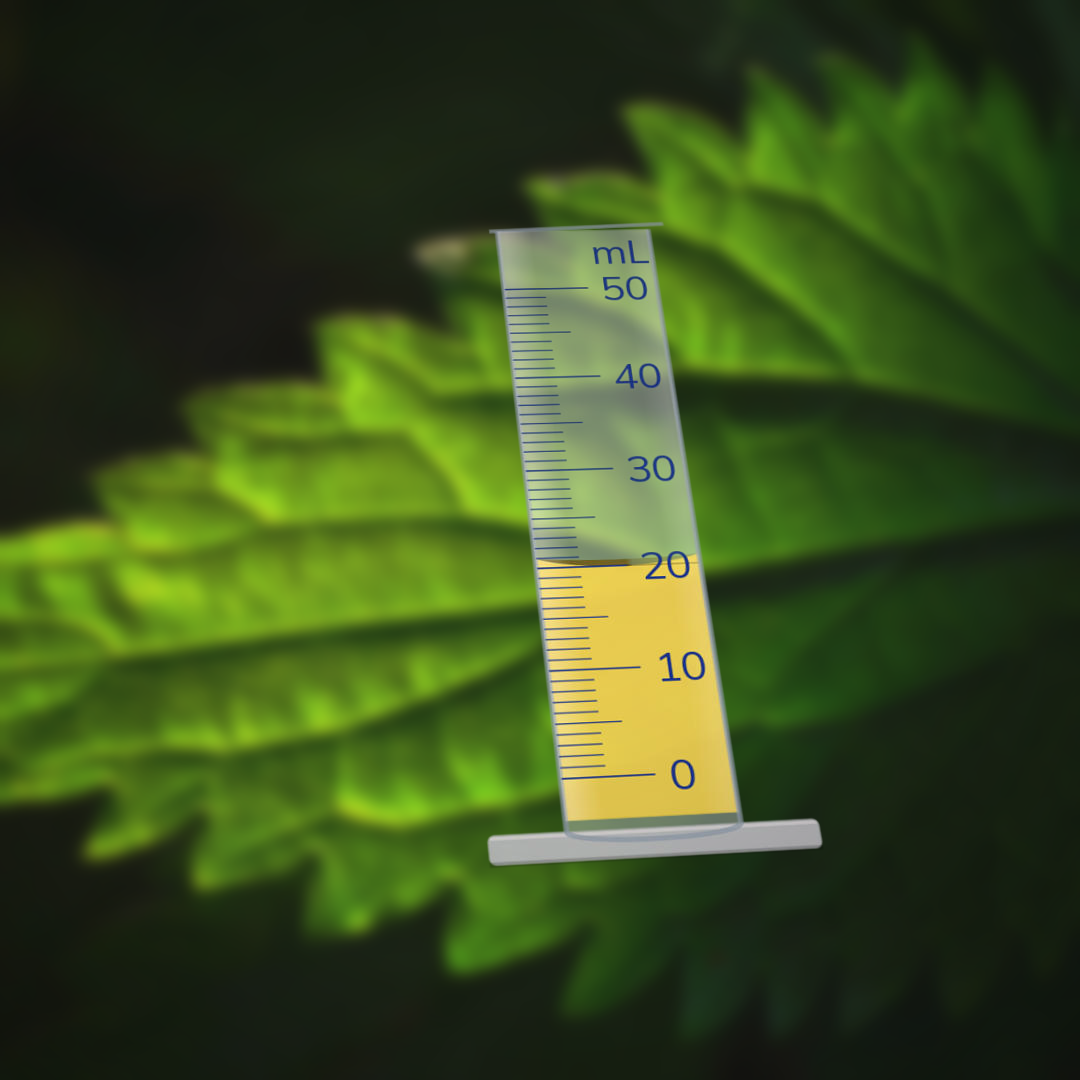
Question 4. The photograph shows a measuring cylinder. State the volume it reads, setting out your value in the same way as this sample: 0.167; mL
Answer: 20; mL
